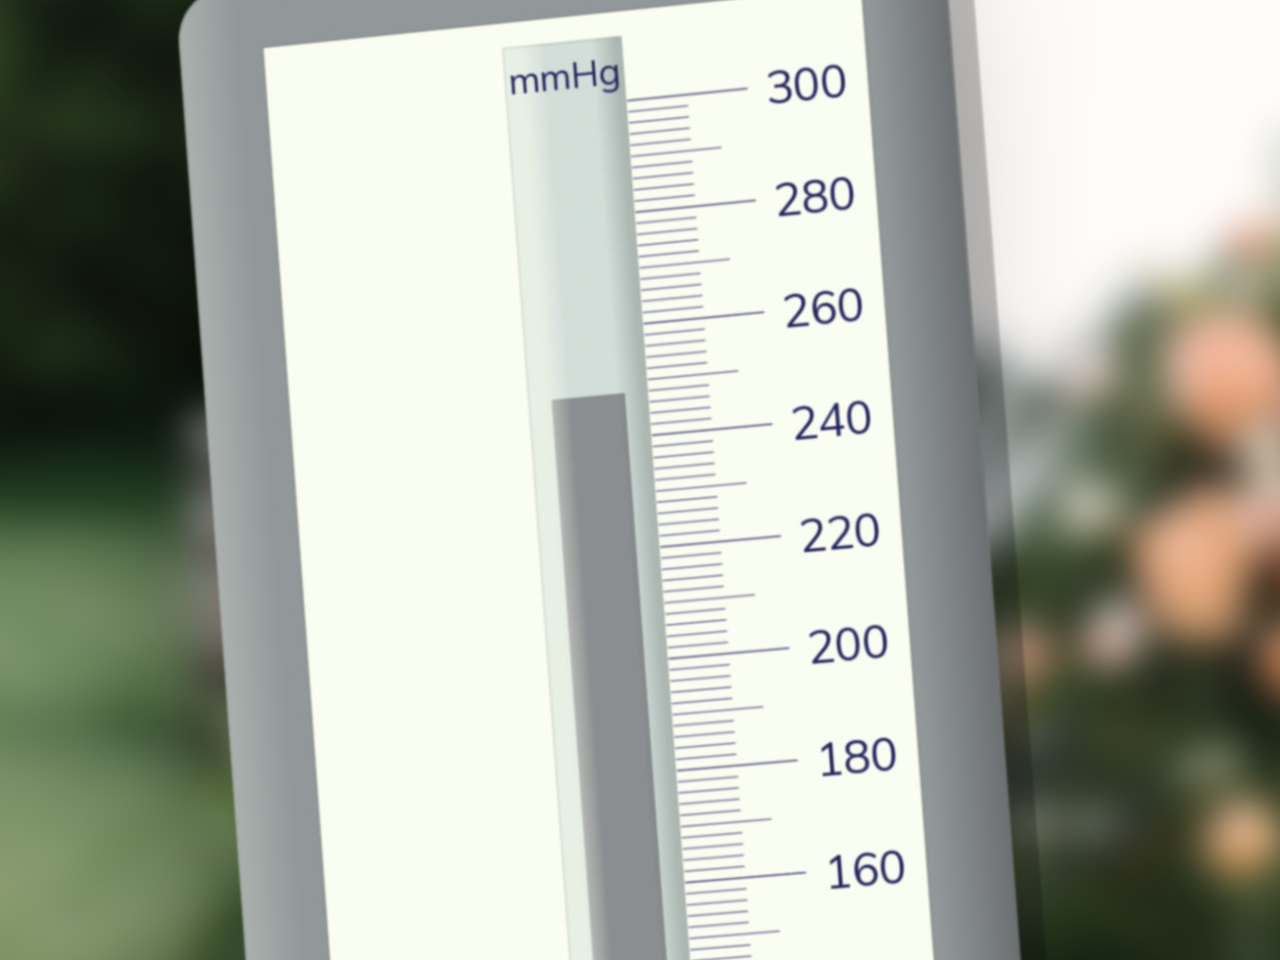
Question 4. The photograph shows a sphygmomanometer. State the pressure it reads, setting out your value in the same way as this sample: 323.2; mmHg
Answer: 248; mmHg
